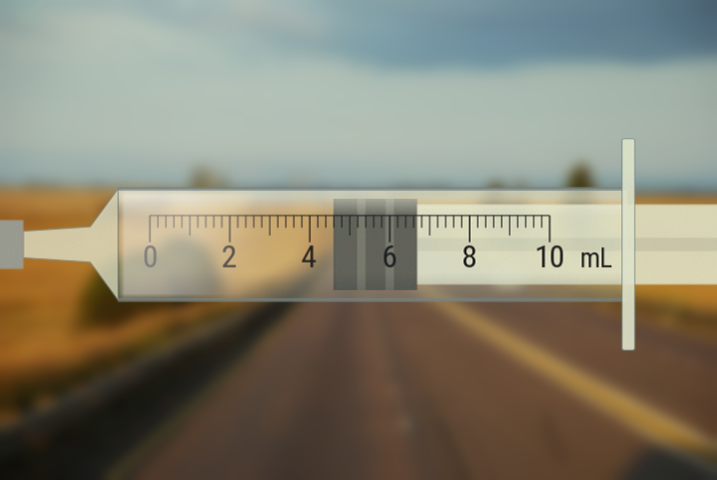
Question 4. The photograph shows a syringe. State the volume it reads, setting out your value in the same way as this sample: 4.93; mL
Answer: 4.6; mL
